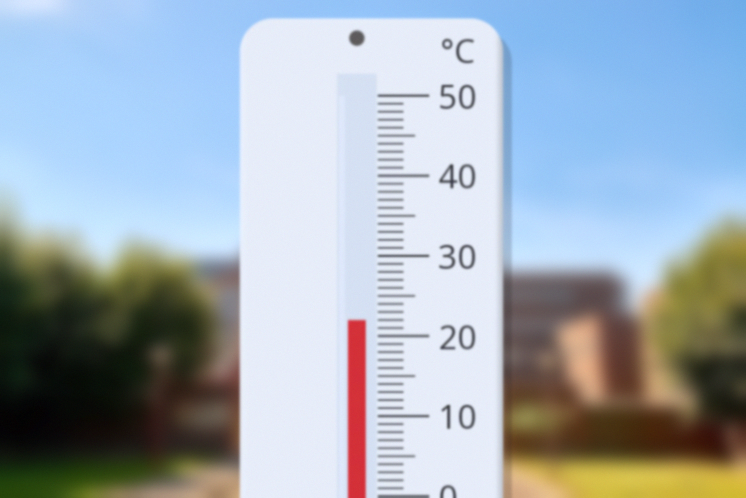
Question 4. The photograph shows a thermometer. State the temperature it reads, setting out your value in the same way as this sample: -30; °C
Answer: 22; °C
